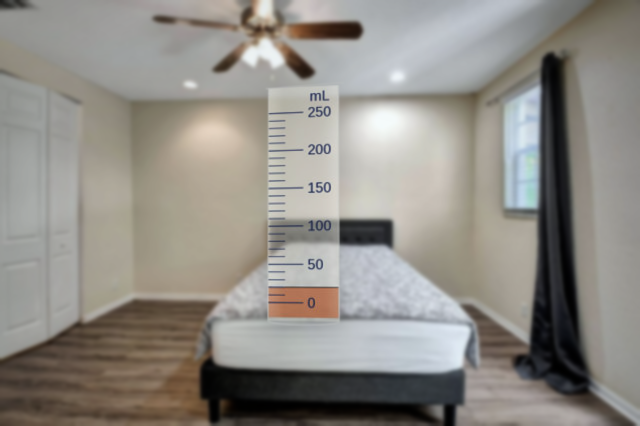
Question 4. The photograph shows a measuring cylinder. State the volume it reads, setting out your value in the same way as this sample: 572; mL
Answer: 20; mL
